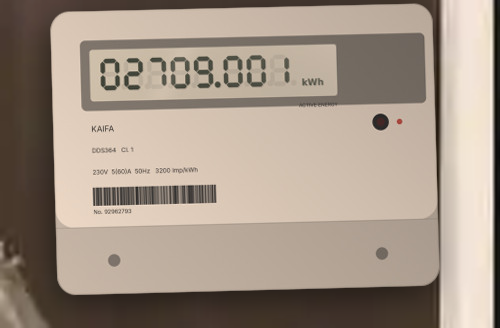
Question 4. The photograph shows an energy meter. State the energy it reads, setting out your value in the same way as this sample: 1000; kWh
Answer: 2709.001; kWh
